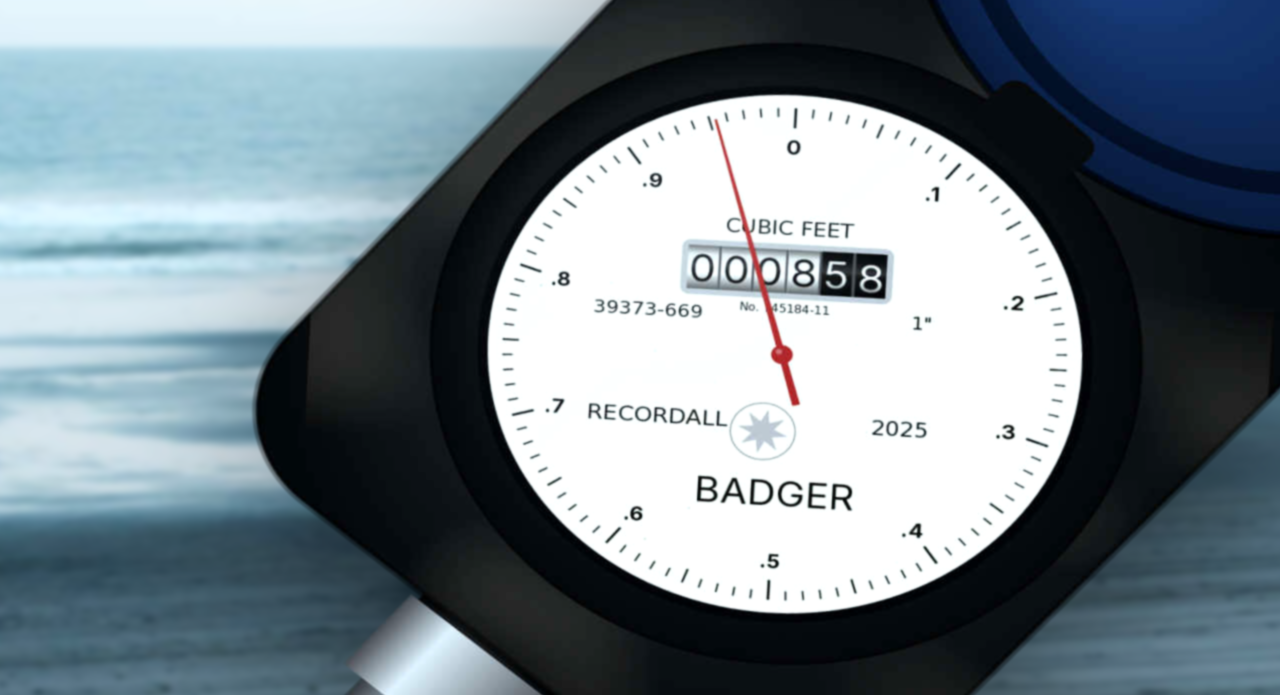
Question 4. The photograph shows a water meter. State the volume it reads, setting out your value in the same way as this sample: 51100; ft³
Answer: 857.95; ft³
